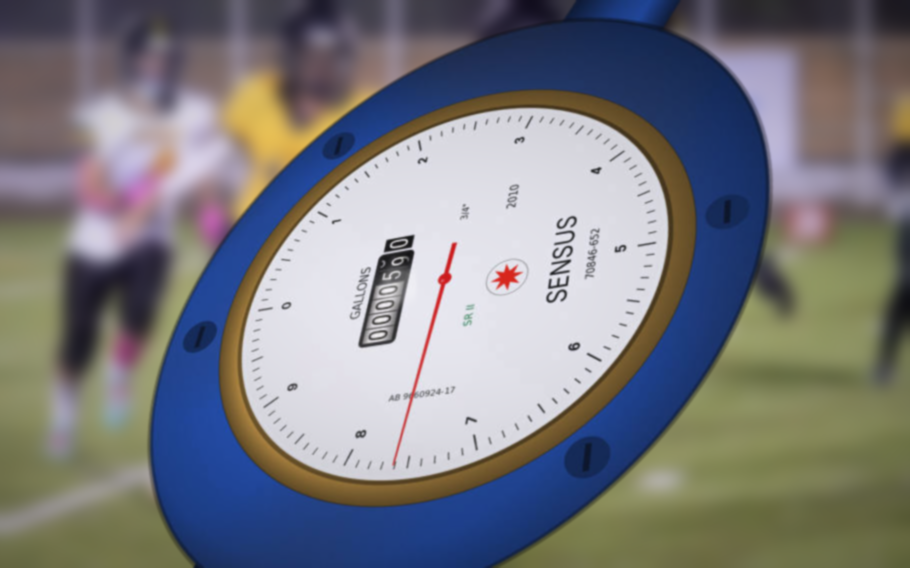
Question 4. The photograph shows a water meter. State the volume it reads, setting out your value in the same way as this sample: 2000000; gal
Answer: 587.6; gal
